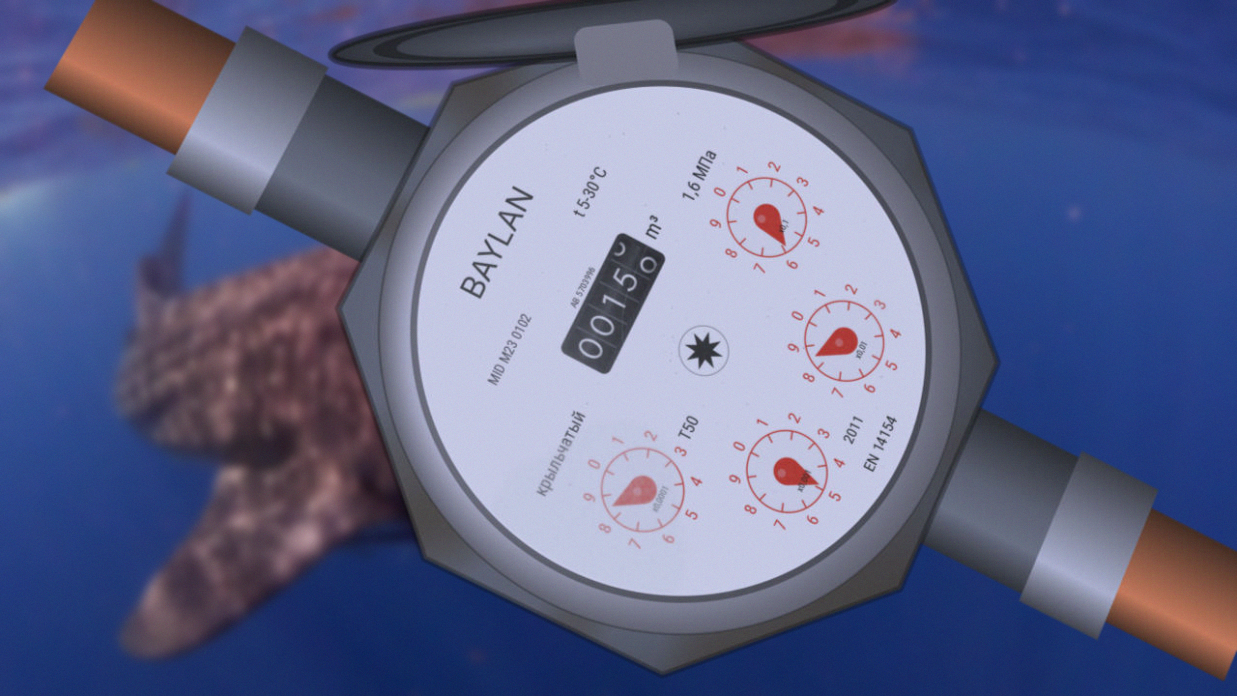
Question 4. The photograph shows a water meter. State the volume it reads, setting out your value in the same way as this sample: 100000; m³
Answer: 158.5848; m³
